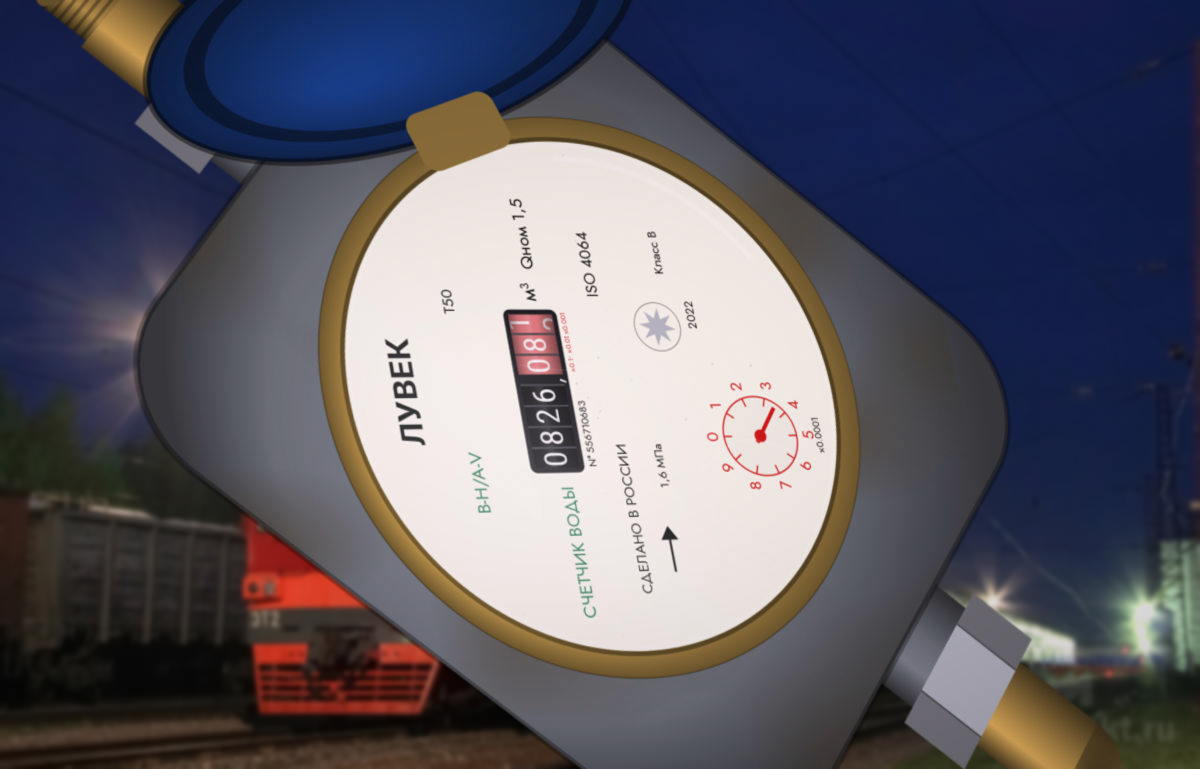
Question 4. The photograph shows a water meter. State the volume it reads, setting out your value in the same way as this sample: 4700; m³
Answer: 826.0813; m³
